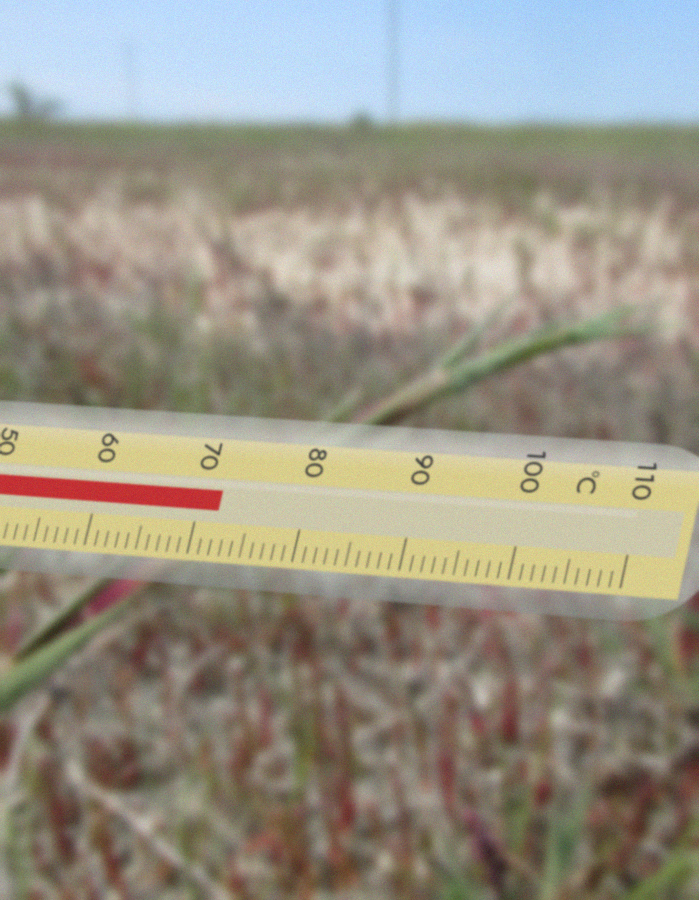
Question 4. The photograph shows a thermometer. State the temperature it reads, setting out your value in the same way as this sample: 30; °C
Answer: 72; °C
